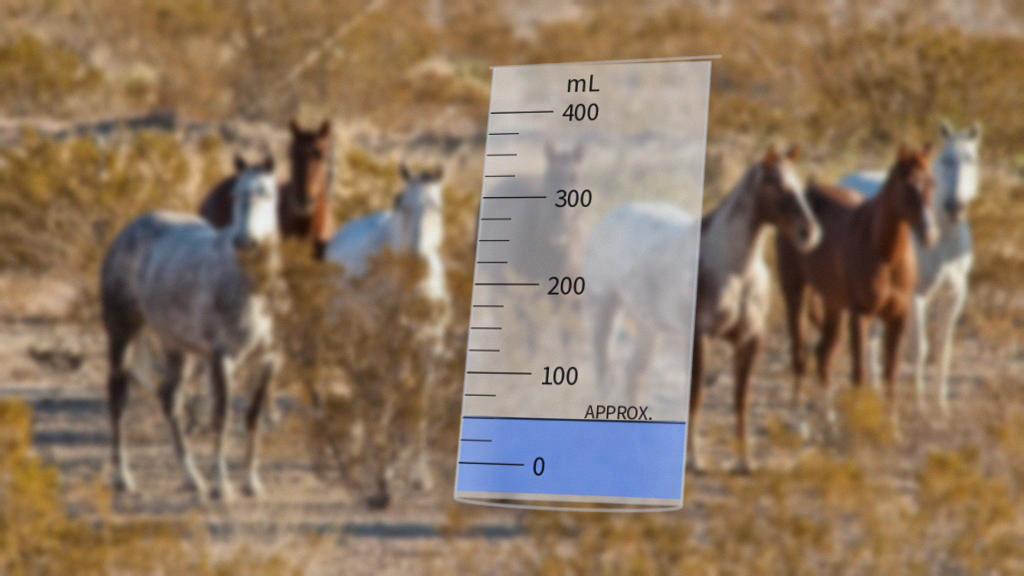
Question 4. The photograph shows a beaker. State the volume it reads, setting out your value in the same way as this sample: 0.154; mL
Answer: 50; mL
